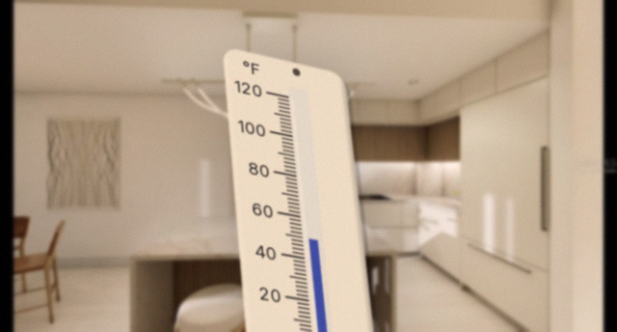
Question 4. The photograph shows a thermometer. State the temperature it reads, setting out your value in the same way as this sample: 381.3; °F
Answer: 50; °F
